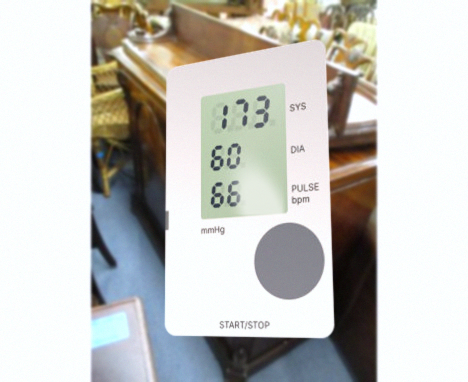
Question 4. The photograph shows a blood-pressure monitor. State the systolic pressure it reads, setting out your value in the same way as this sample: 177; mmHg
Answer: 173; mmHg
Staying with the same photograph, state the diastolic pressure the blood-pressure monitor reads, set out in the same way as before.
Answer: 60; mmHg
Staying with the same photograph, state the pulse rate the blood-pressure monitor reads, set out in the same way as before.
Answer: 66; bpm
